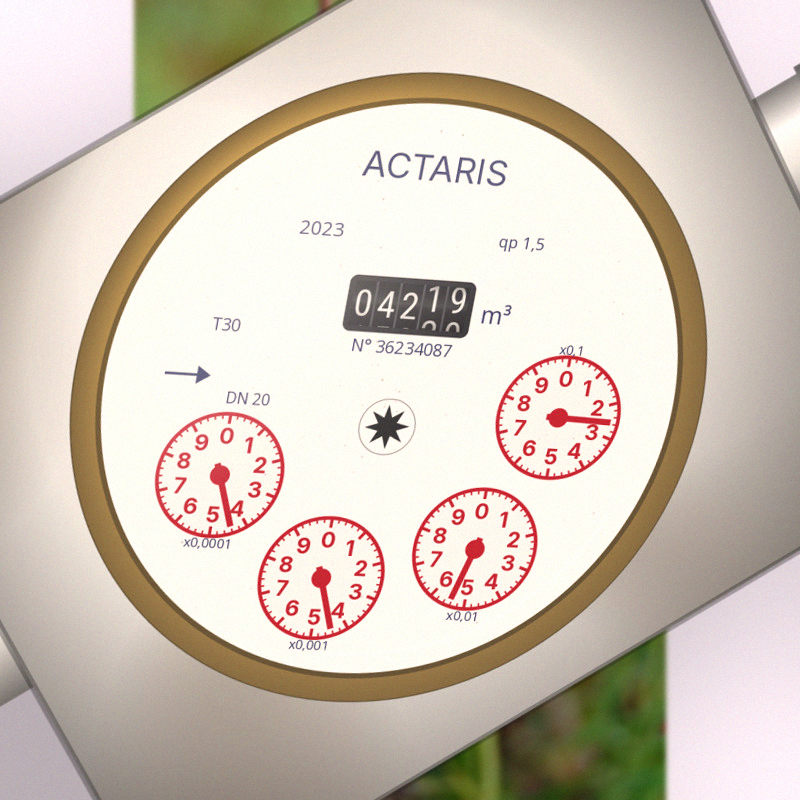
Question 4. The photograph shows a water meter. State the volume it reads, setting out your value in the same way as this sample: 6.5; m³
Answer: 4219.2544; m³
